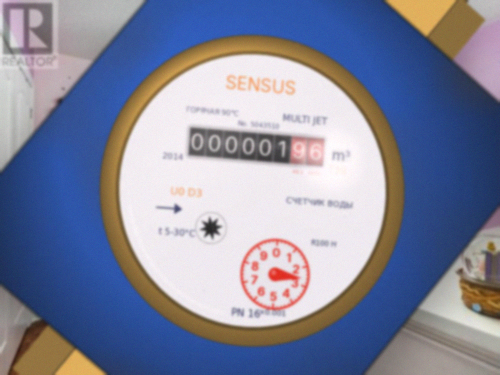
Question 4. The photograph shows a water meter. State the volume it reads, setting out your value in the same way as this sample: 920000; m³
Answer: 1.962; m³
